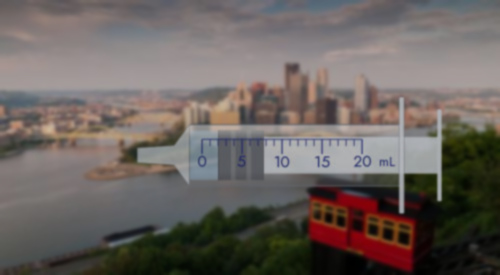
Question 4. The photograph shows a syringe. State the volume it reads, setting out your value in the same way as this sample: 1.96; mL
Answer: 2; mL
